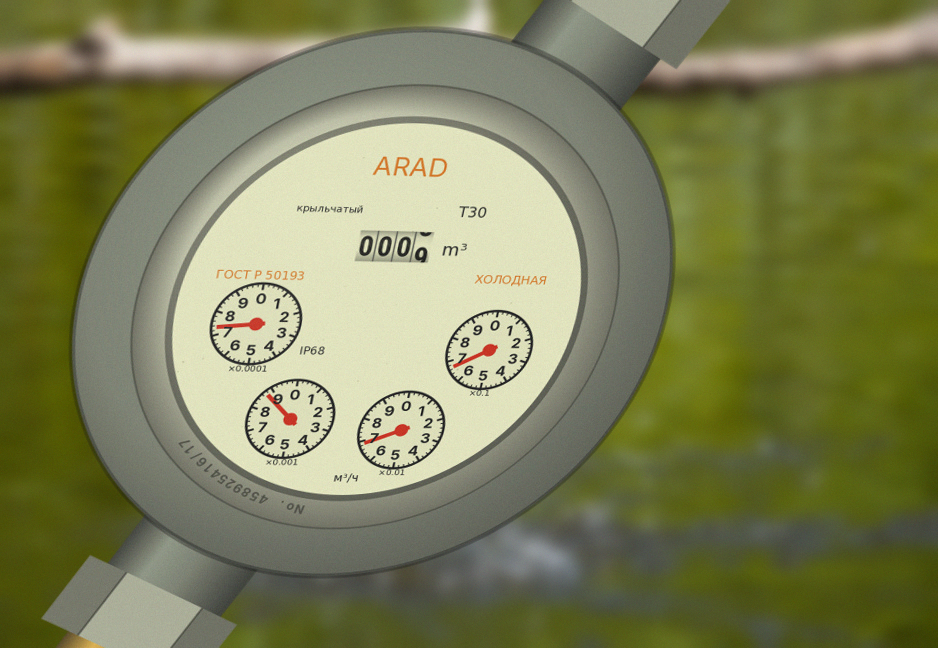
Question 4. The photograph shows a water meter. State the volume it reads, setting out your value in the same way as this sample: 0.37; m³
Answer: 8.6687; m³
